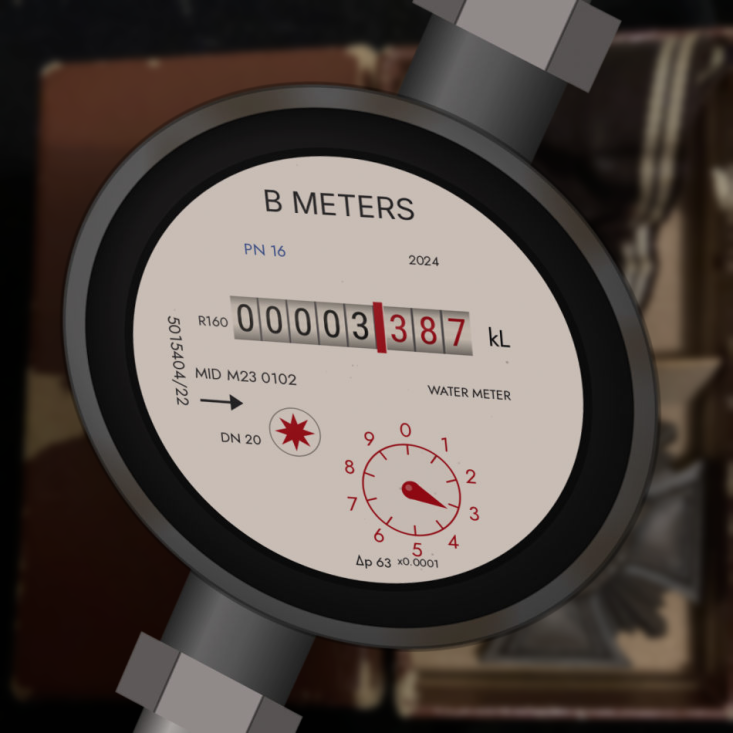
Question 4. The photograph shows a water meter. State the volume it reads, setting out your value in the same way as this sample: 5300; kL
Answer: 3.3873; kL
